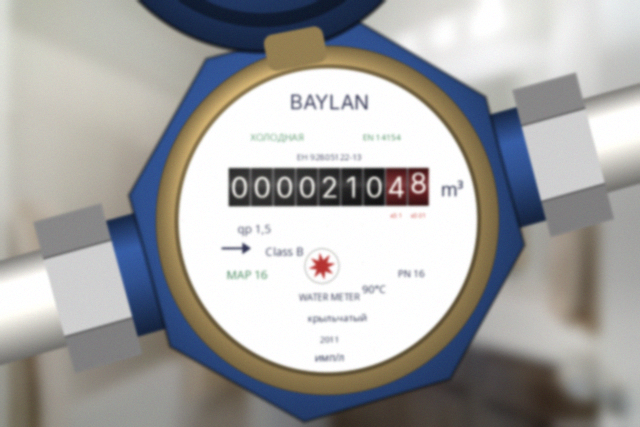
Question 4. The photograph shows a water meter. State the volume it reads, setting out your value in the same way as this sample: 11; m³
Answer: 210.48; m³
